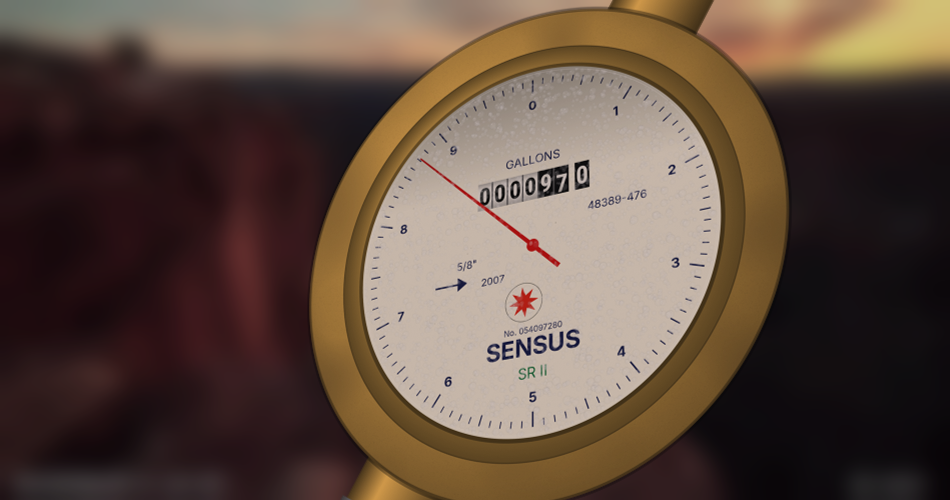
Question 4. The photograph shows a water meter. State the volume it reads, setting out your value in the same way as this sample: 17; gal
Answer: 968.7; gal
